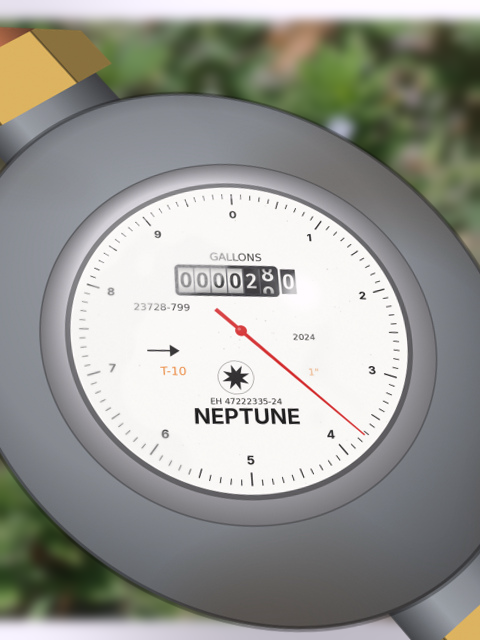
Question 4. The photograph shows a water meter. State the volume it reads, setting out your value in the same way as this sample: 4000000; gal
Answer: 283.7; gal
